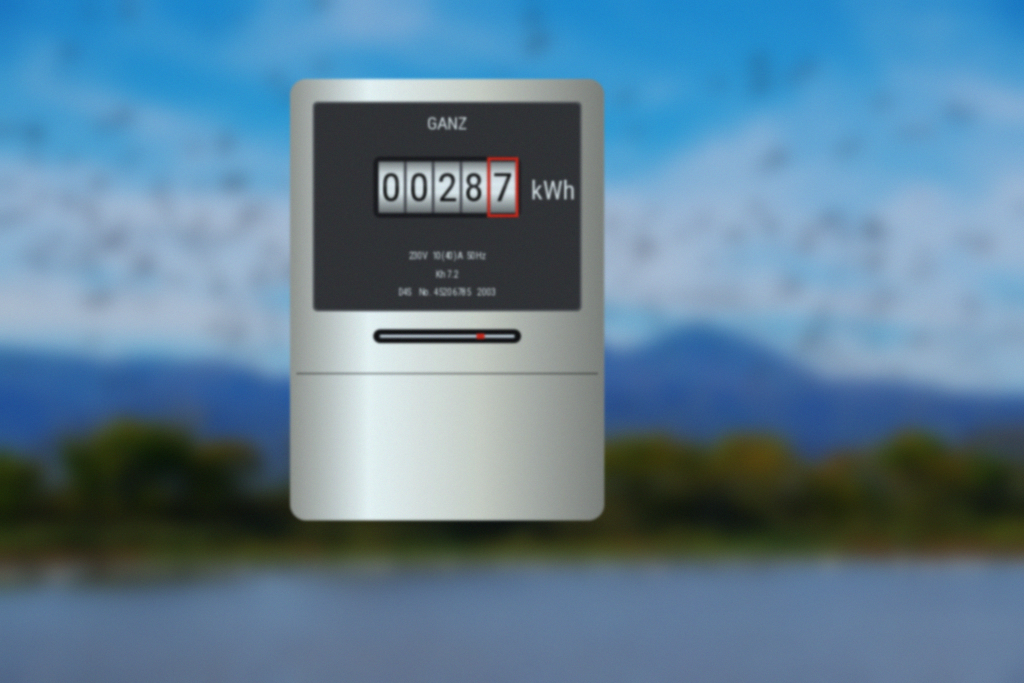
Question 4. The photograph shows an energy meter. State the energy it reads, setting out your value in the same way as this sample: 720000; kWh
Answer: 28.7; kWh
